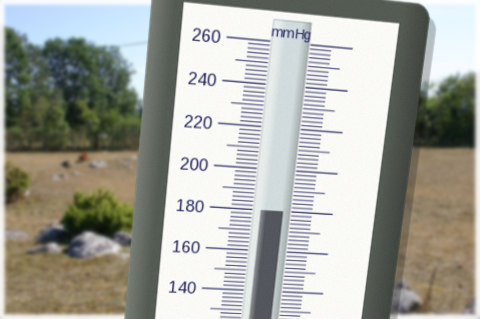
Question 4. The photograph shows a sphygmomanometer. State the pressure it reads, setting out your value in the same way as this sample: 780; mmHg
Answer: 180; mmHg
